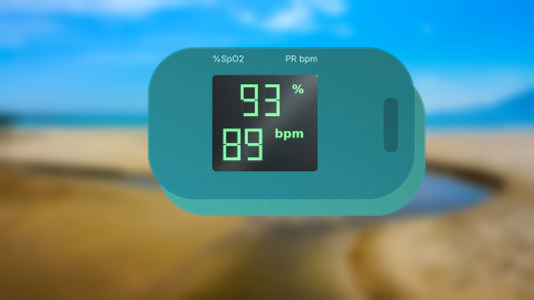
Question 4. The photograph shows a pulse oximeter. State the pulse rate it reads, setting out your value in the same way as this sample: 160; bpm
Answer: 89; bpm
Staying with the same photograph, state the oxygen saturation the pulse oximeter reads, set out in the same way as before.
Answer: 93; %
